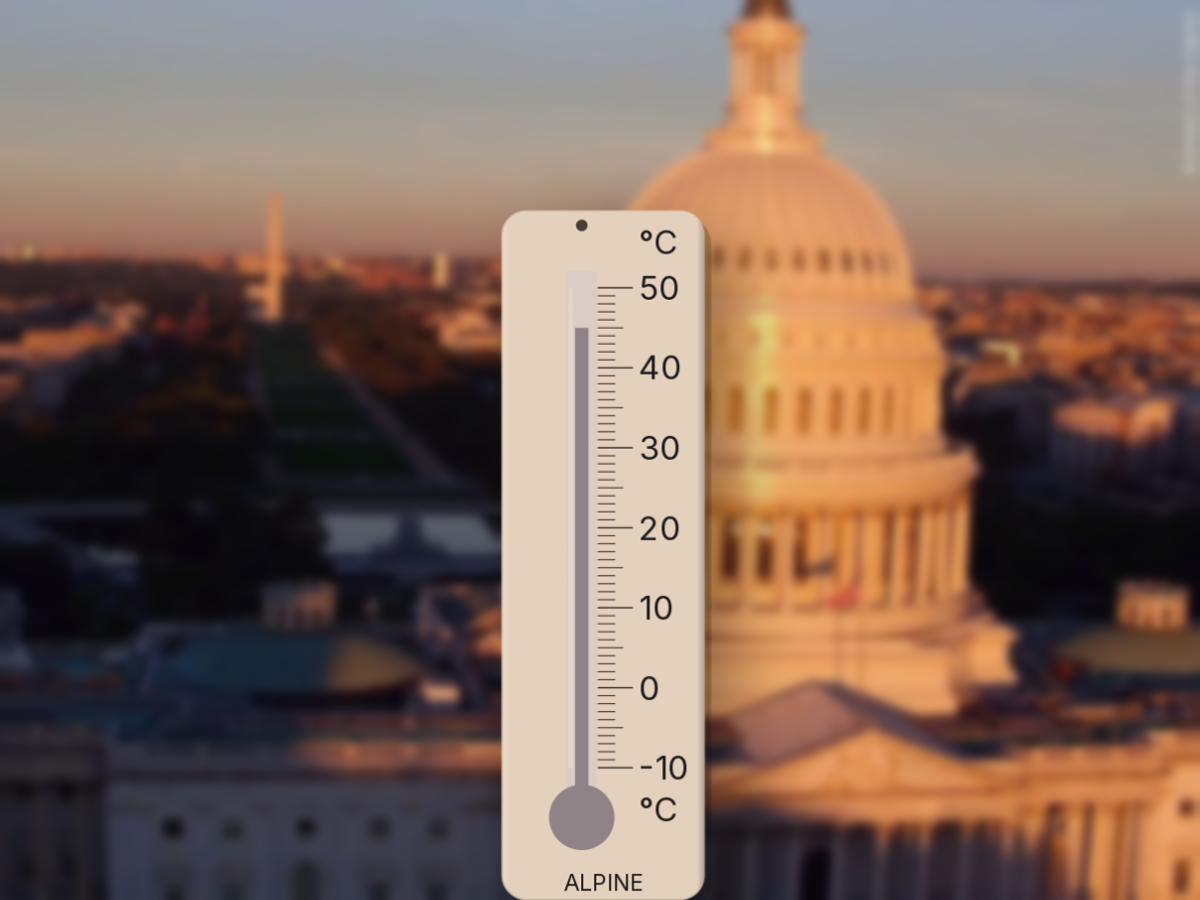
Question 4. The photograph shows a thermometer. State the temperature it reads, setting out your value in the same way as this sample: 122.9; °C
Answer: 45; °C
